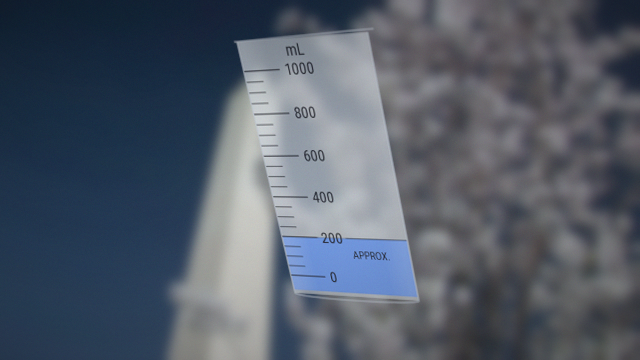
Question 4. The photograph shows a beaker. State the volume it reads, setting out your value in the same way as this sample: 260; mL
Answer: 200; mL
